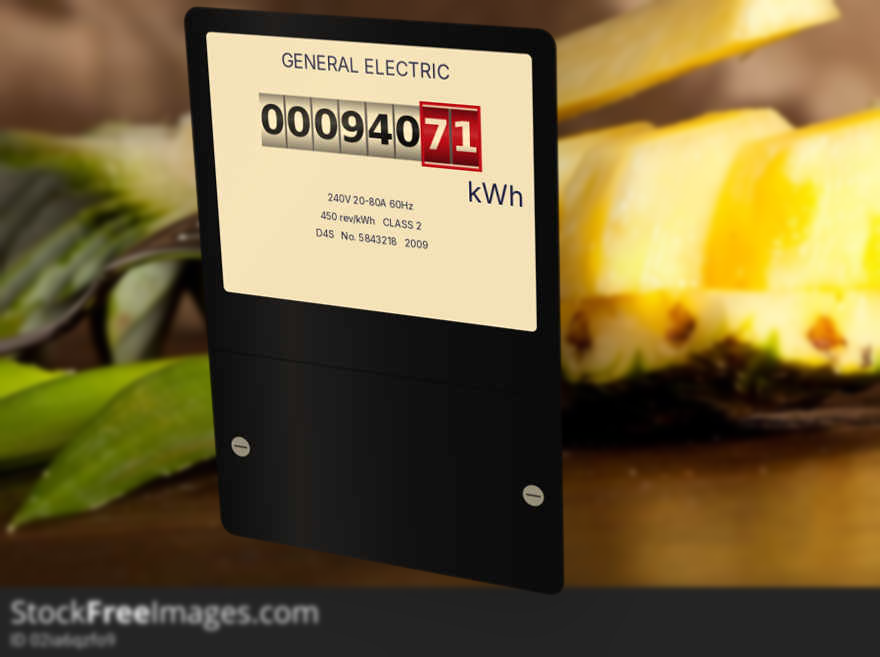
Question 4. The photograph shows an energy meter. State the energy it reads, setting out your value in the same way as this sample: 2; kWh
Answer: 940.71; kWh
